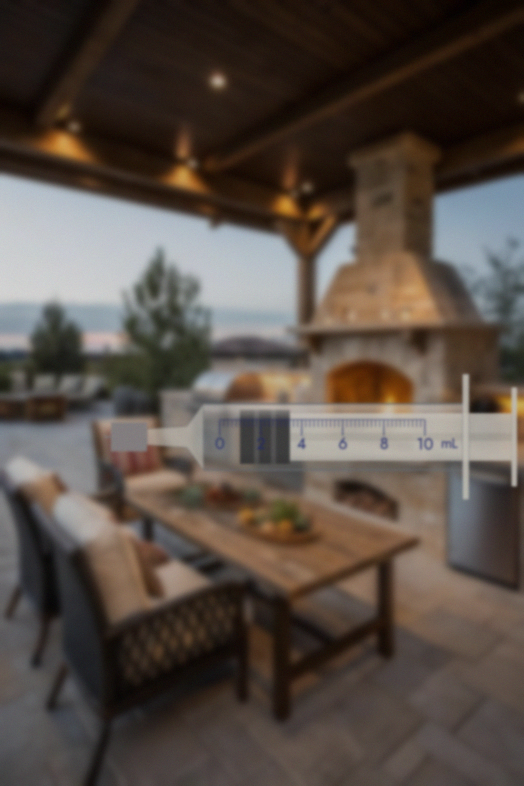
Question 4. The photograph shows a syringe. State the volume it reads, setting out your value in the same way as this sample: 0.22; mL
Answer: 1; mL
